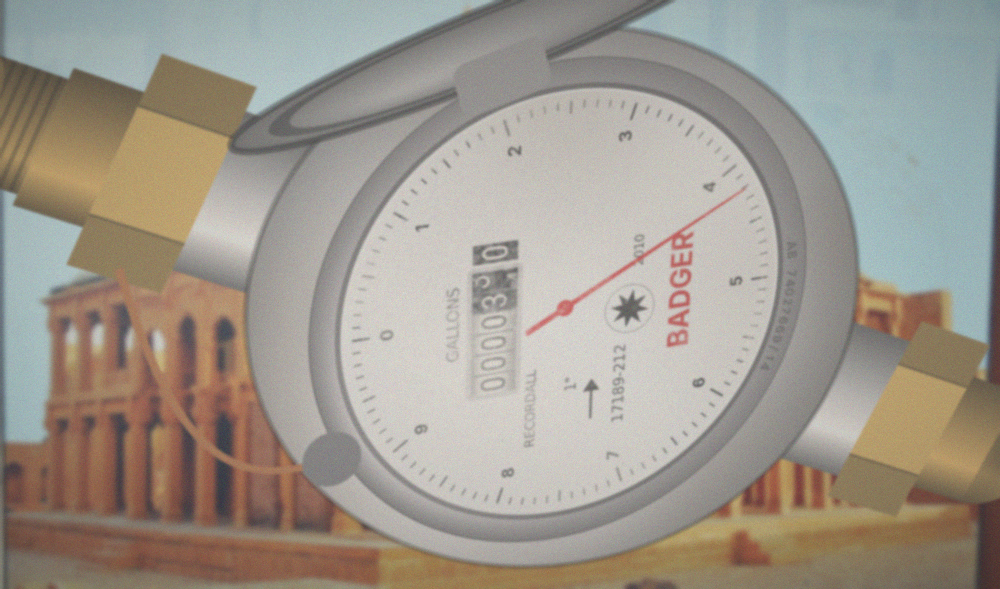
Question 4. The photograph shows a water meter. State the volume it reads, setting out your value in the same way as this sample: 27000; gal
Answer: 334.2; gal
